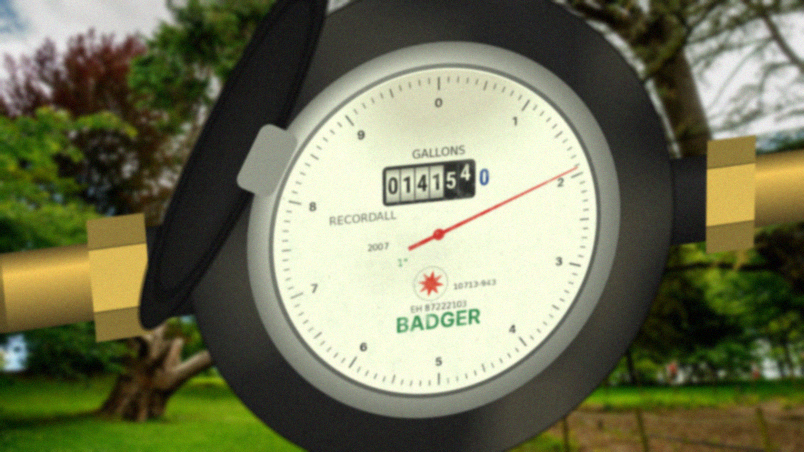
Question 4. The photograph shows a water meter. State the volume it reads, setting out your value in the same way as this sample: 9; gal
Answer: 141541.9; gal
